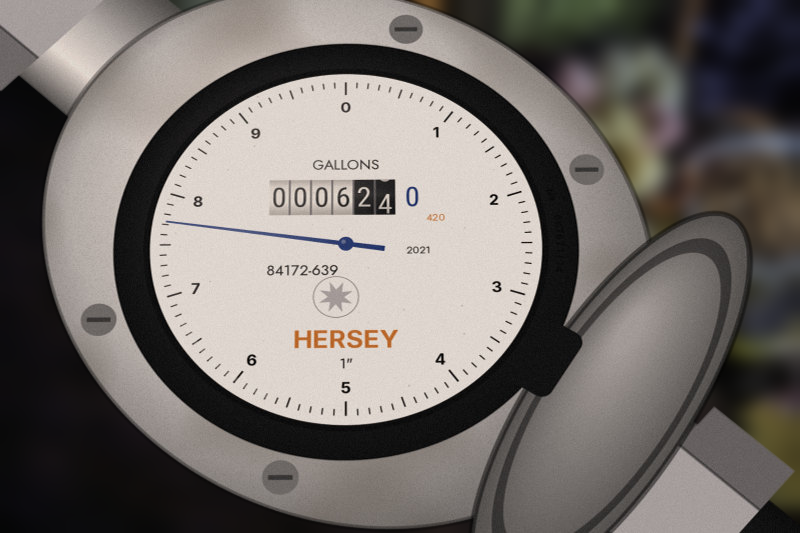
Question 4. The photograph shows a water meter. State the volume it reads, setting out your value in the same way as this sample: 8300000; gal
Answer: 6237.7; gal
